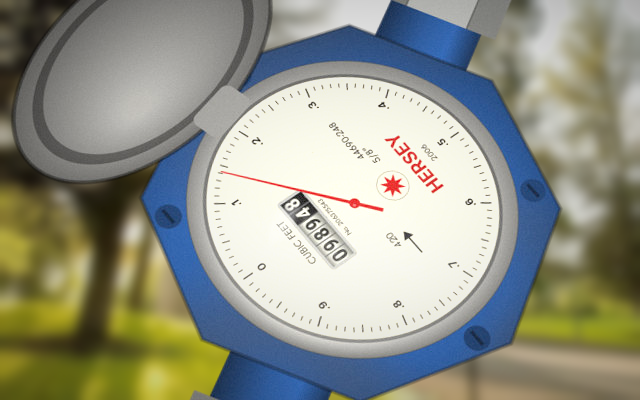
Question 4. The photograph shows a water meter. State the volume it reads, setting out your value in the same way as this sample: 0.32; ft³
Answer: 98948.14; ft³
